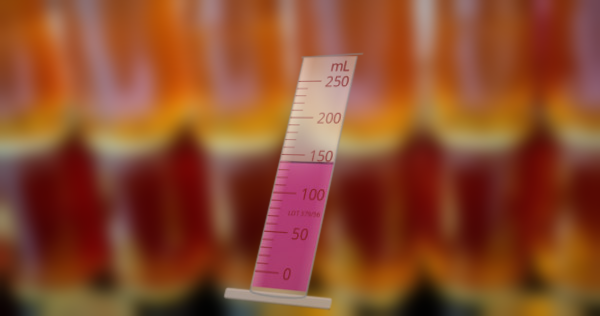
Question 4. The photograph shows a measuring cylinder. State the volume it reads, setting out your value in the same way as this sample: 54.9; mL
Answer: 140; mL
